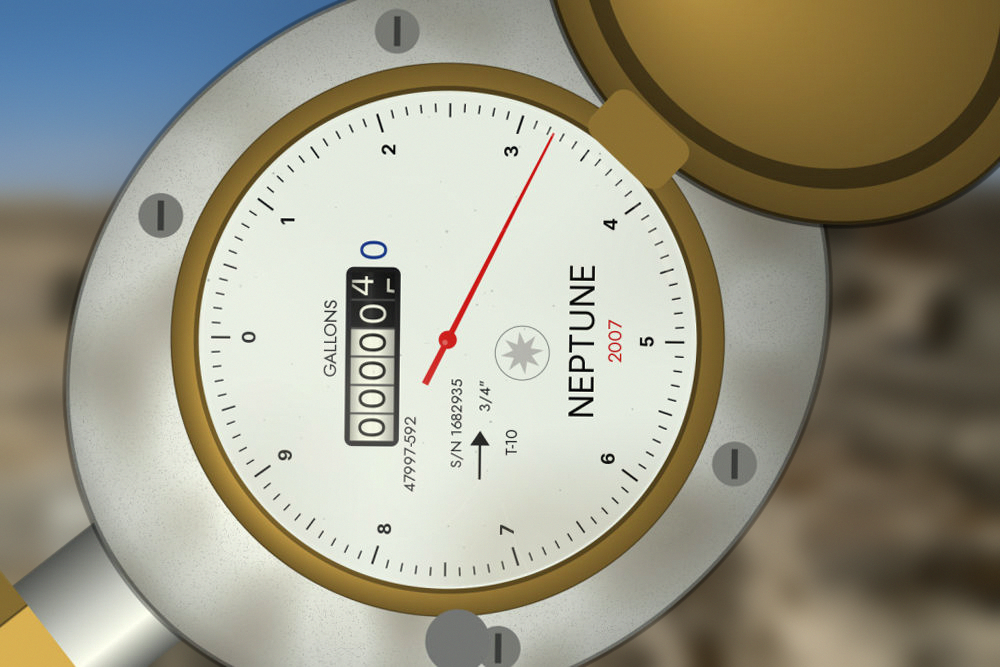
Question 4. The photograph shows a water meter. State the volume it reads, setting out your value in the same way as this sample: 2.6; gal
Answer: 43.2; gal
